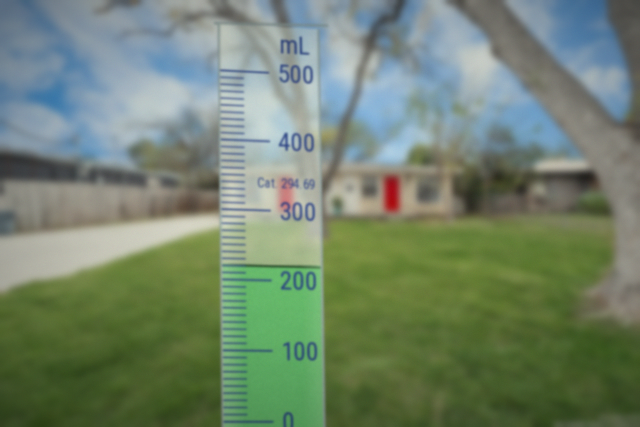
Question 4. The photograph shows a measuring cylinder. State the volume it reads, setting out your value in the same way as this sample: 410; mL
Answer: 220; mL
